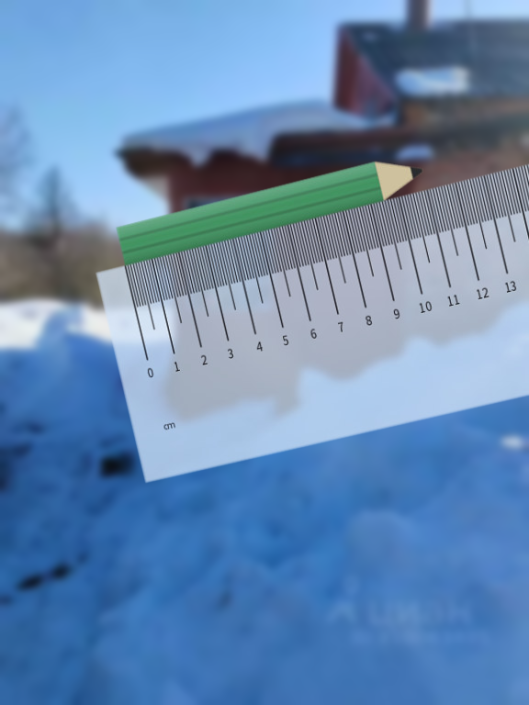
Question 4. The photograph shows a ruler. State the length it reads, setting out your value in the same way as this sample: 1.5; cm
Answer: 11; cm
